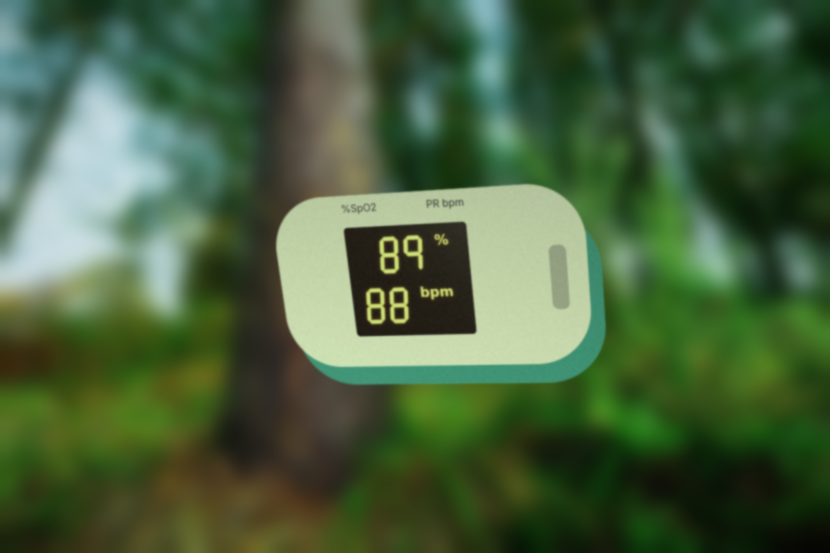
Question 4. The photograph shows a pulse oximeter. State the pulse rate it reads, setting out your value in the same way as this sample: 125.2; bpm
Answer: 88; bpm
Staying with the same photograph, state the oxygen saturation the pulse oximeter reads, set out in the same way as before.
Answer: 89; %
